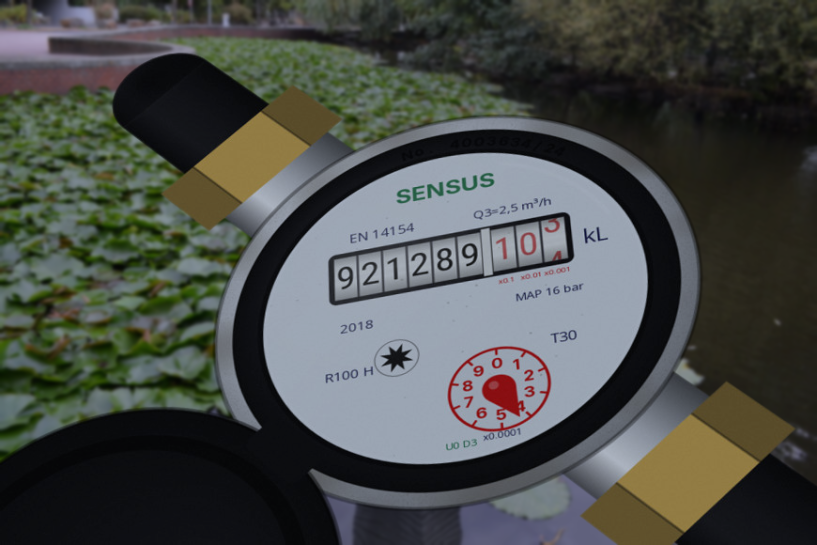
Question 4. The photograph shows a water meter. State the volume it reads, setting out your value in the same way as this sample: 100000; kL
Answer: 921289.1034; kL
